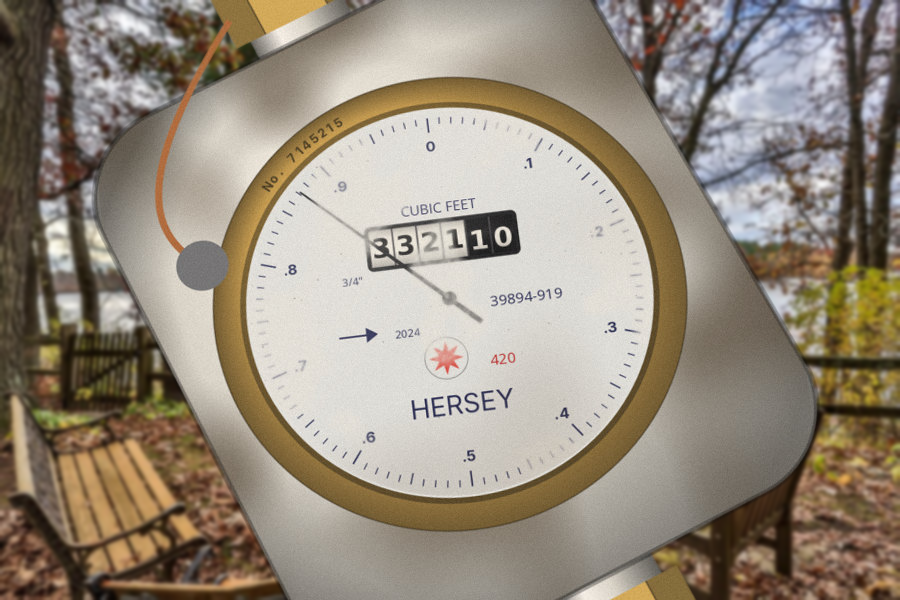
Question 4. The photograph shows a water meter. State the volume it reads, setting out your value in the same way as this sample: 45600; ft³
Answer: 332109.87; ft³
